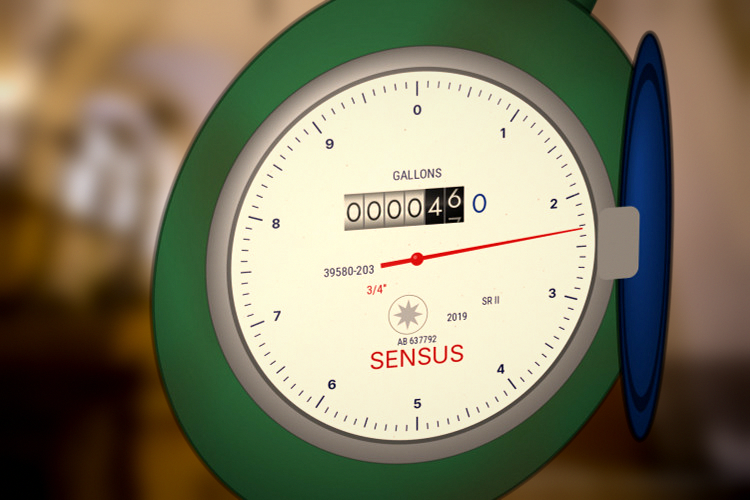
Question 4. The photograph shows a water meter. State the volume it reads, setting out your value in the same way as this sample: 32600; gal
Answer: 462.3; gal
